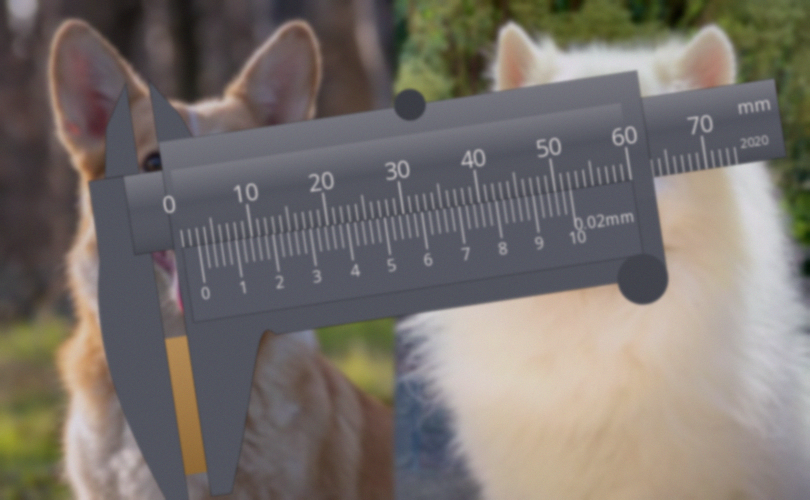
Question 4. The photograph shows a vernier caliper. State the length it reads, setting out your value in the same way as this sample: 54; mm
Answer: 3.0; mm
